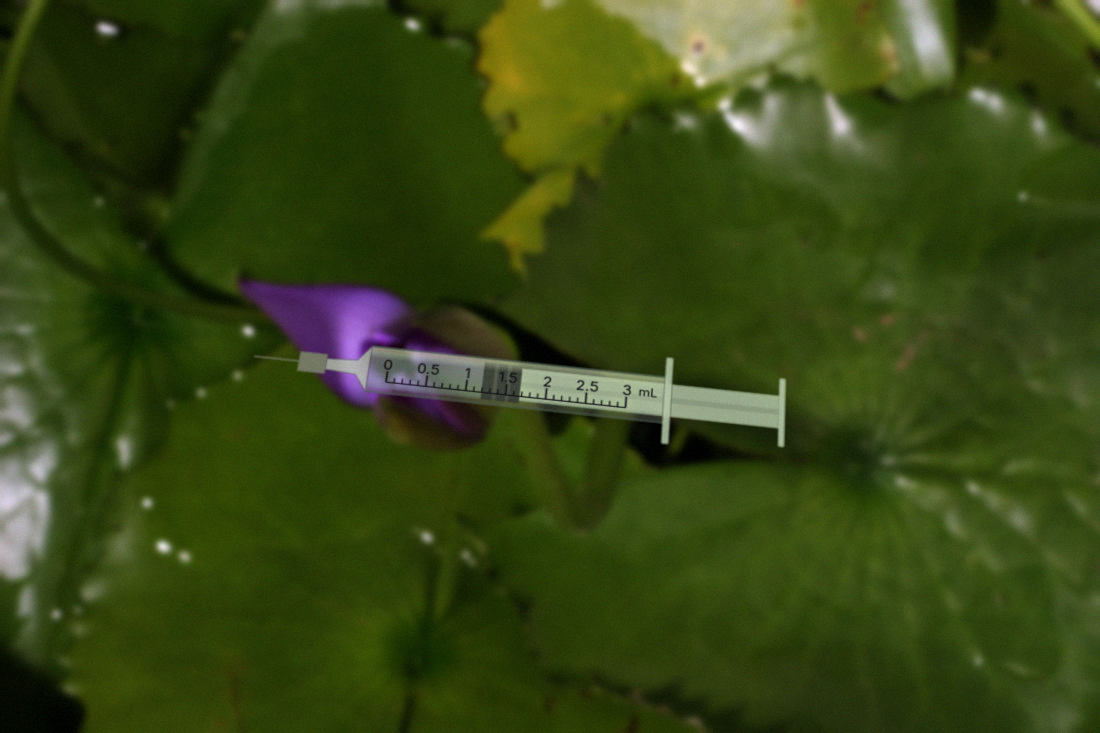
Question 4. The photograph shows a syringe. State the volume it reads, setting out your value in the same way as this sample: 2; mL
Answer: 1.2; mL
